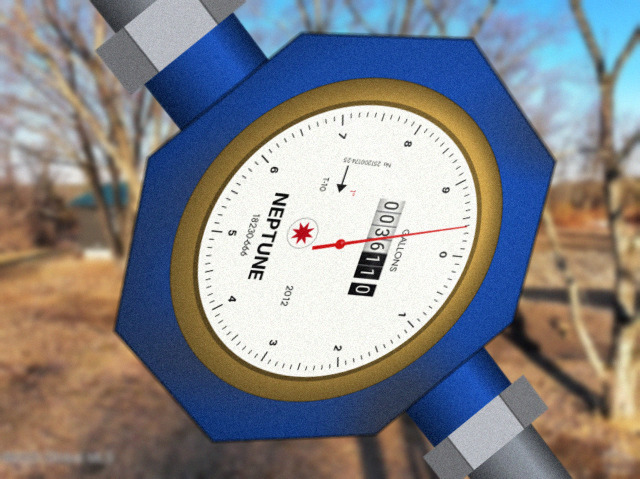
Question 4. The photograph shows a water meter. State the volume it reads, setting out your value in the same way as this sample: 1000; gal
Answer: 36109.6; gal
